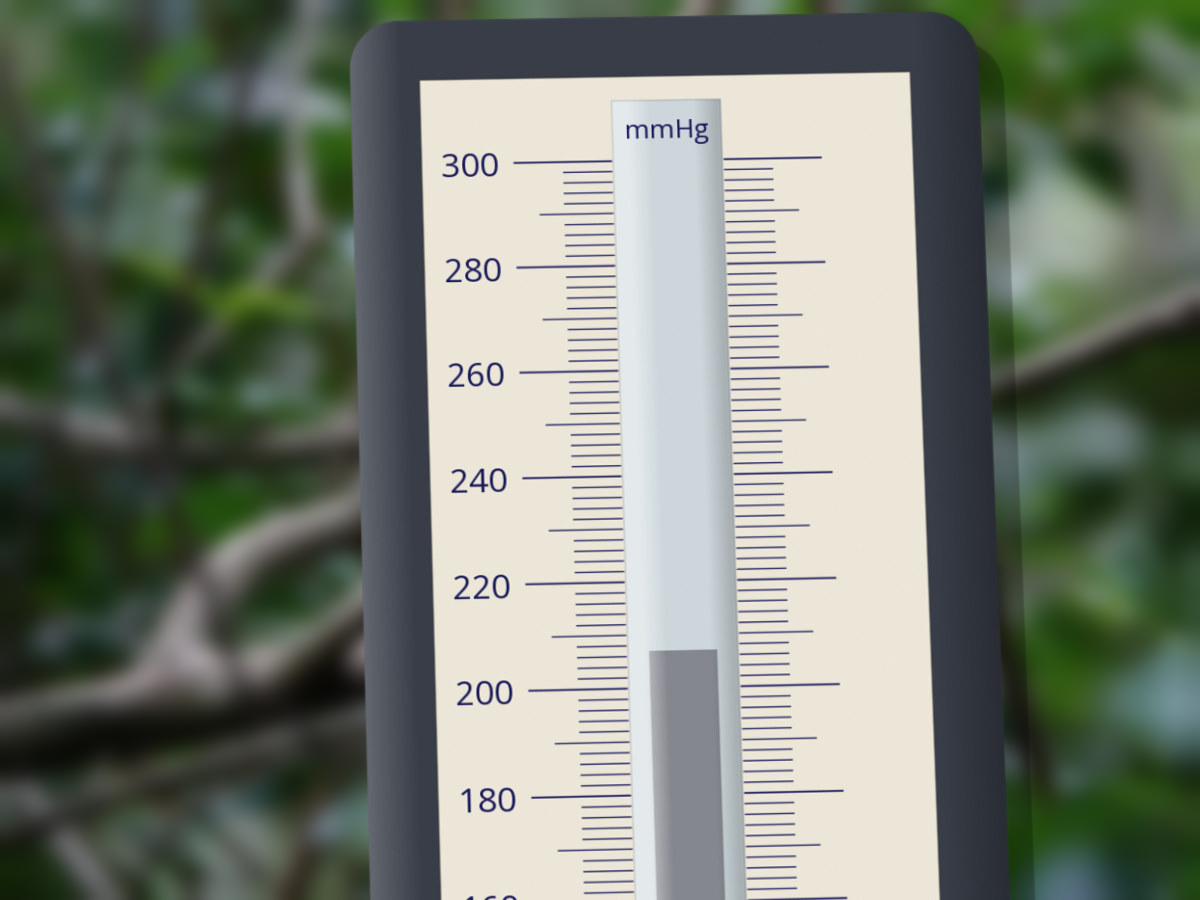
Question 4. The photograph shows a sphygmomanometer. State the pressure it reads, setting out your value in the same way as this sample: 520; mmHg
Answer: 207; mmHg
